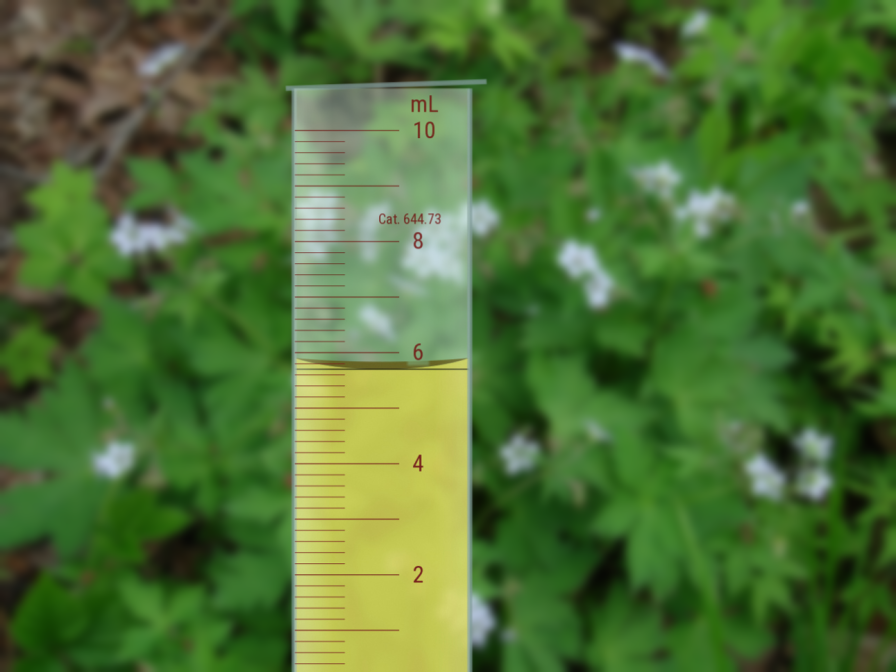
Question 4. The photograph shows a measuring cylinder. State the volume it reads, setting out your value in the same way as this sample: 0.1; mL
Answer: 5.7; mL
